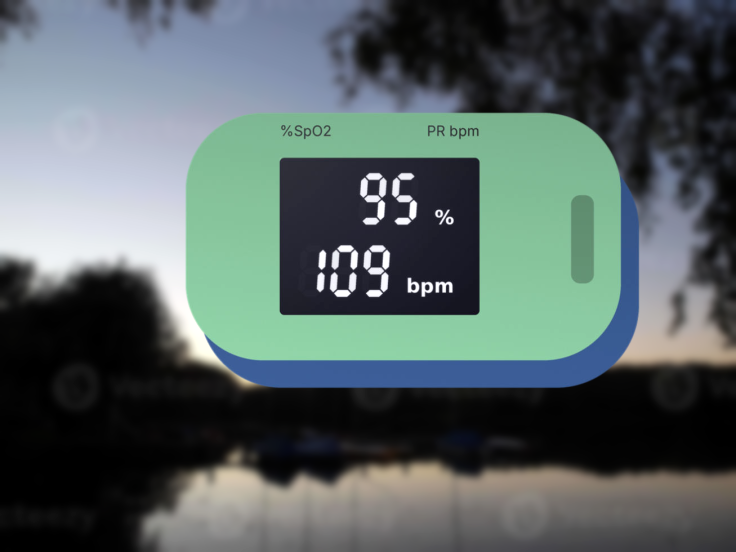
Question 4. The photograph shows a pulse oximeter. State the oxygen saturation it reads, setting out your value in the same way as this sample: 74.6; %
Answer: 95; %
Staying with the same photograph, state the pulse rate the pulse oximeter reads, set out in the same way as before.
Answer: 109; bpm
